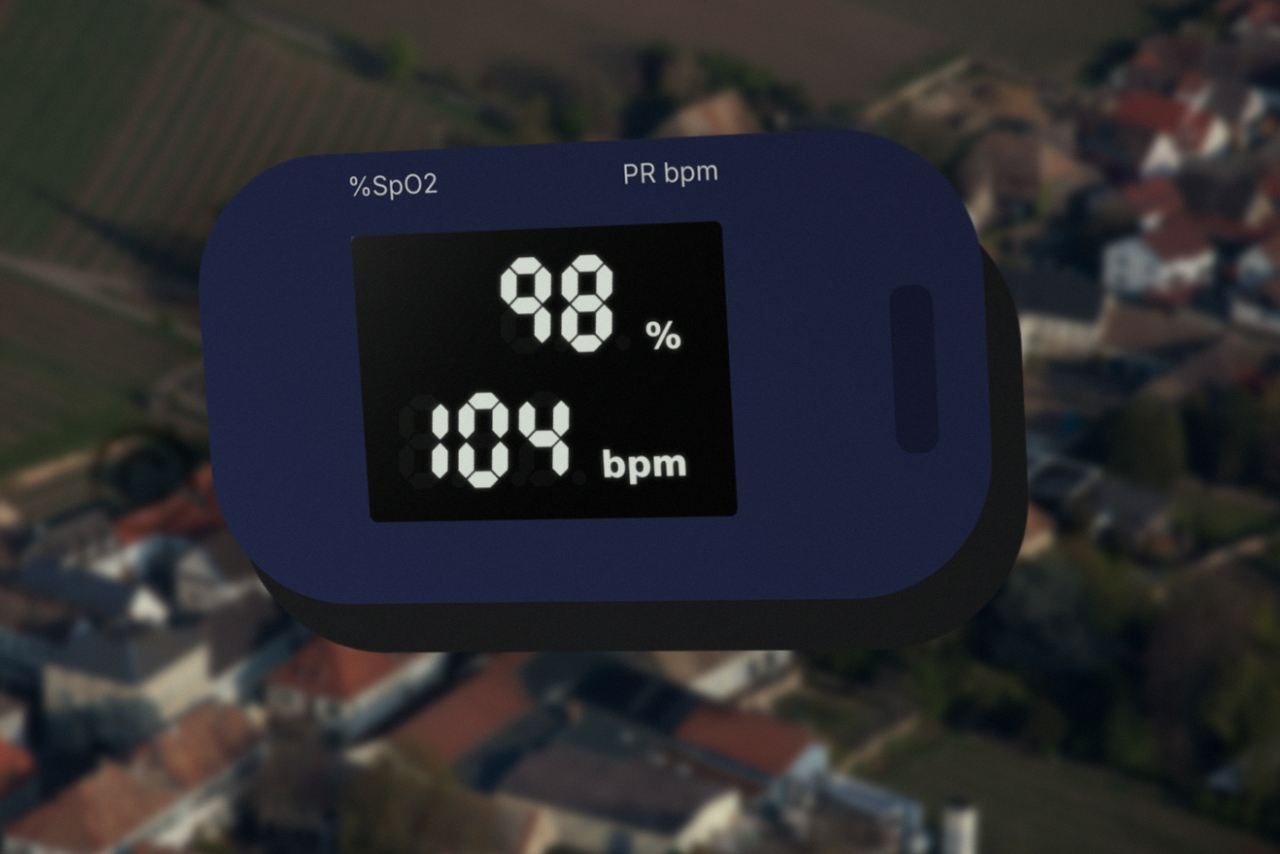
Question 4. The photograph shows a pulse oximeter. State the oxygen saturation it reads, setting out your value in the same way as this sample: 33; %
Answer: 98; %
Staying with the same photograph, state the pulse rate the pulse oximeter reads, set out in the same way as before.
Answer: 104; bpm
